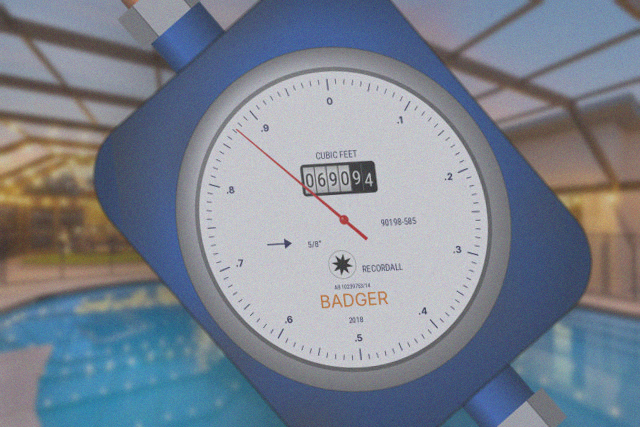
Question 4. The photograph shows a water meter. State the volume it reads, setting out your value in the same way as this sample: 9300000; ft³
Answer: 69093.87; ft³
